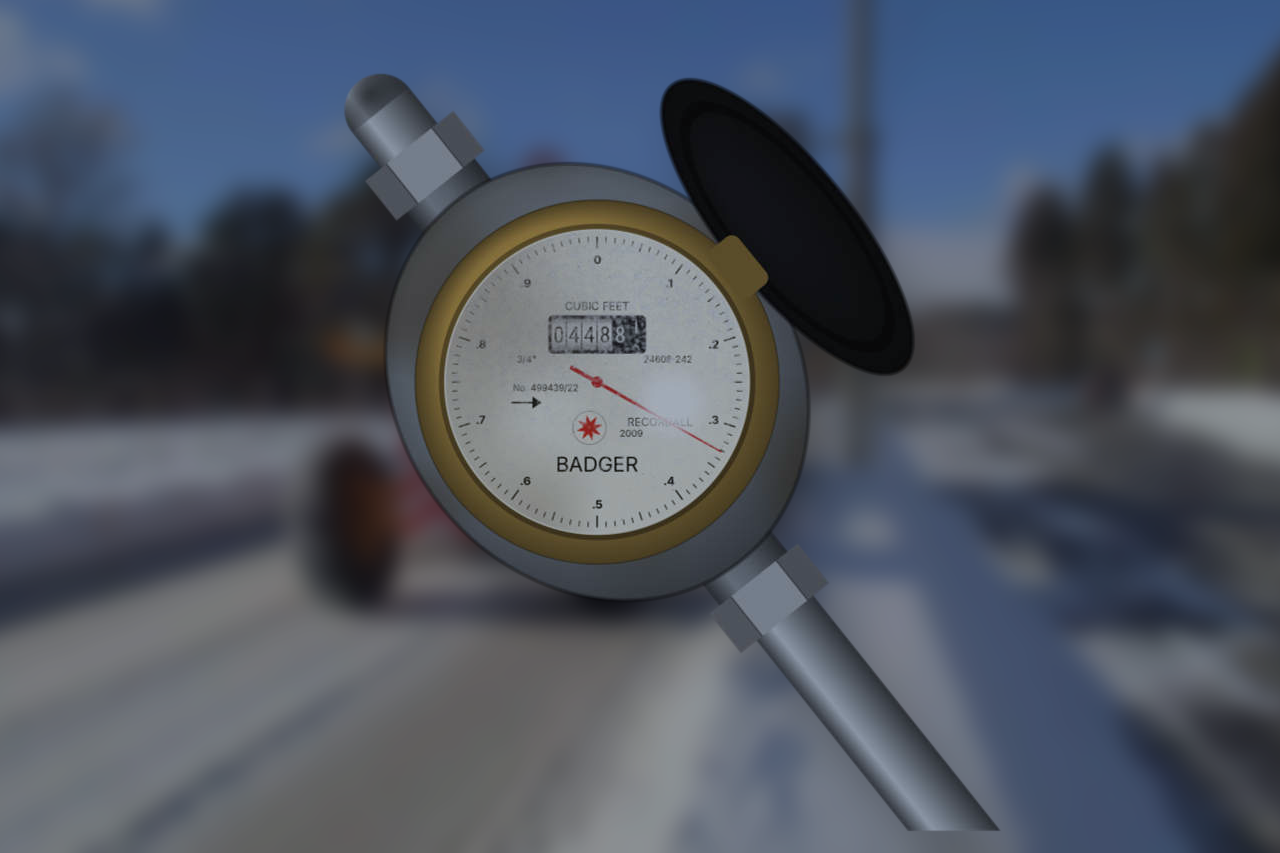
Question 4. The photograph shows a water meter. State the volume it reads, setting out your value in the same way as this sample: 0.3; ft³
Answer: 44881.33; ft³
